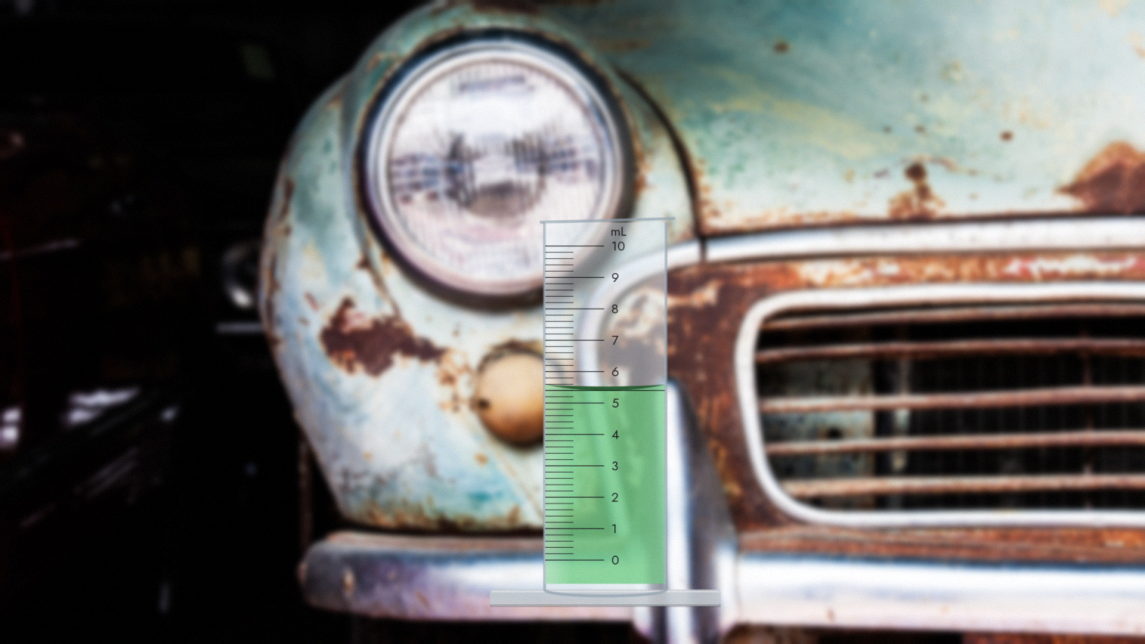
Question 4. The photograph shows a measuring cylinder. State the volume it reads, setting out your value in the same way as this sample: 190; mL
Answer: 5.4; mL
